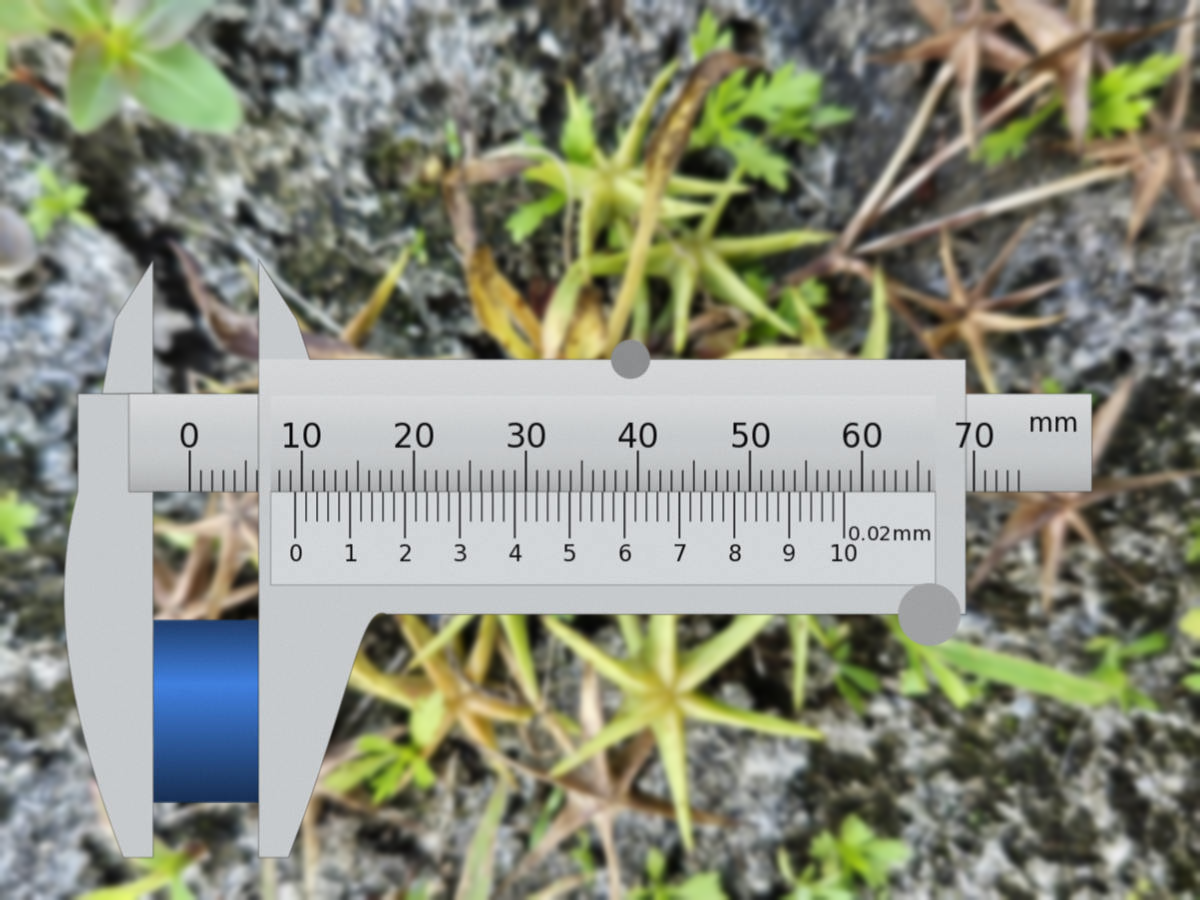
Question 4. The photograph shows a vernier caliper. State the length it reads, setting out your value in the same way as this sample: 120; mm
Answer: 9.4; mm
